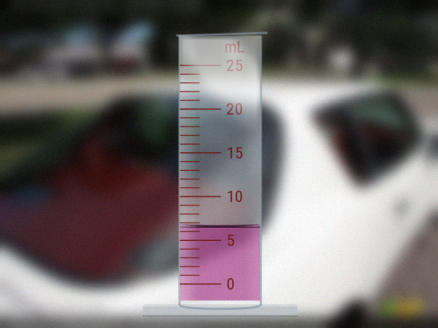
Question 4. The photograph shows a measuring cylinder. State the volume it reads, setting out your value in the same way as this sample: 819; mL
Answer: 6.5; mL
